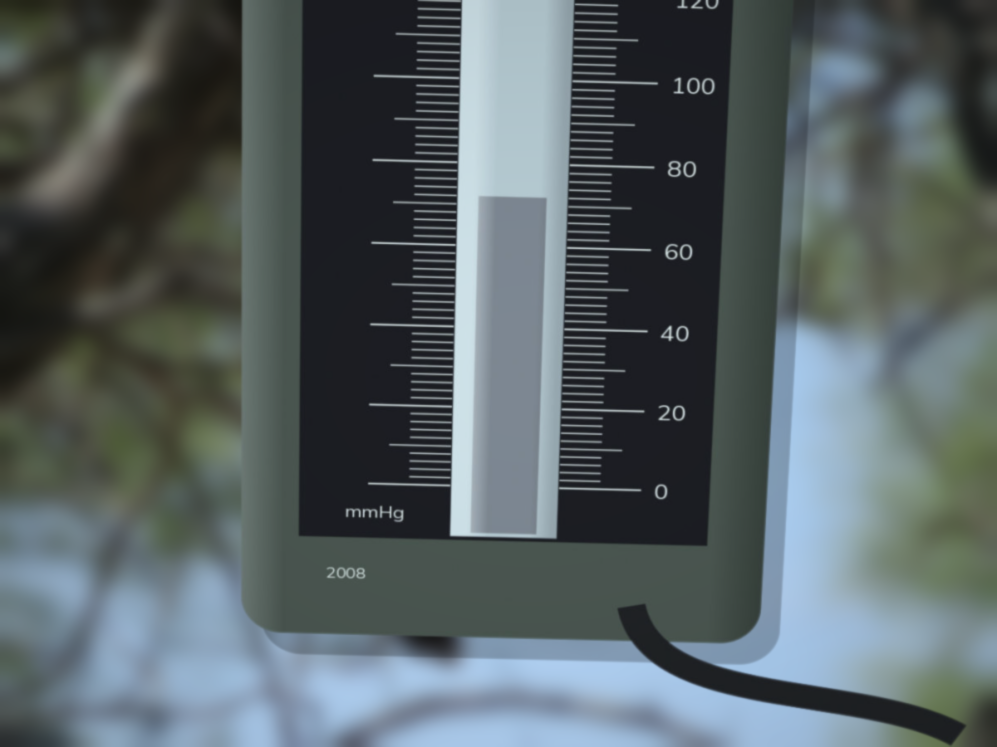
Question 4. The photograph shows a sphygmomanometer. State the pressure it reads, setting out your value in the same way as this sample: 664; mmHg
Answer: 72; mmHg
